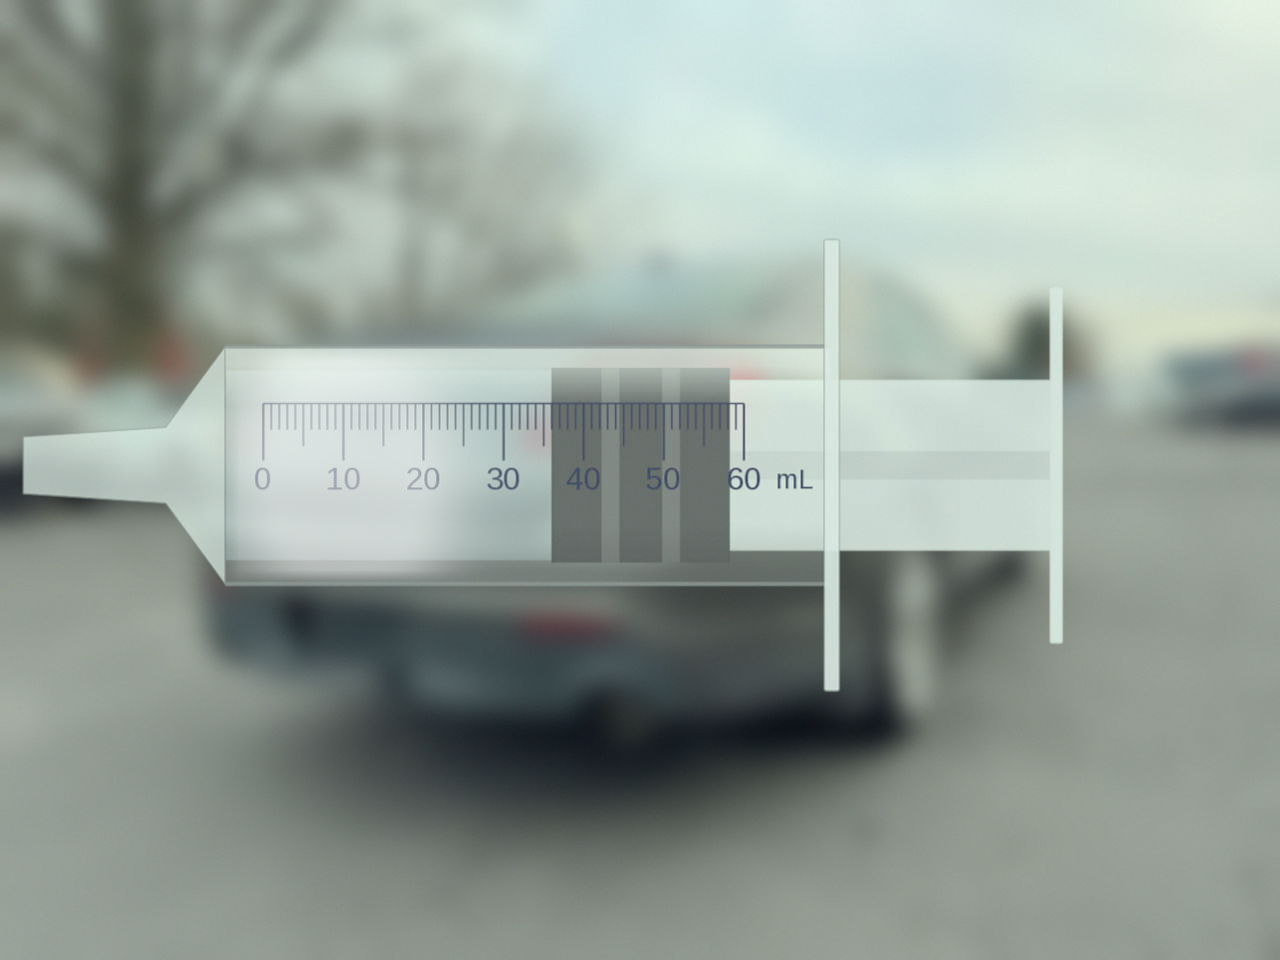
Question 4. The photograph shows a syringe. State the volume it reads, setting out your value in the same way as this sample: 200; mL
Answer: 36; mL
